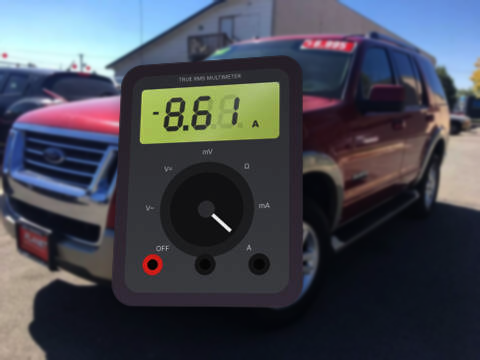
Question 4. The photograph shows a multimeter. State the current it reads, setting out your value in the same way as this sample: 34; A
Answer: -8.61; A
